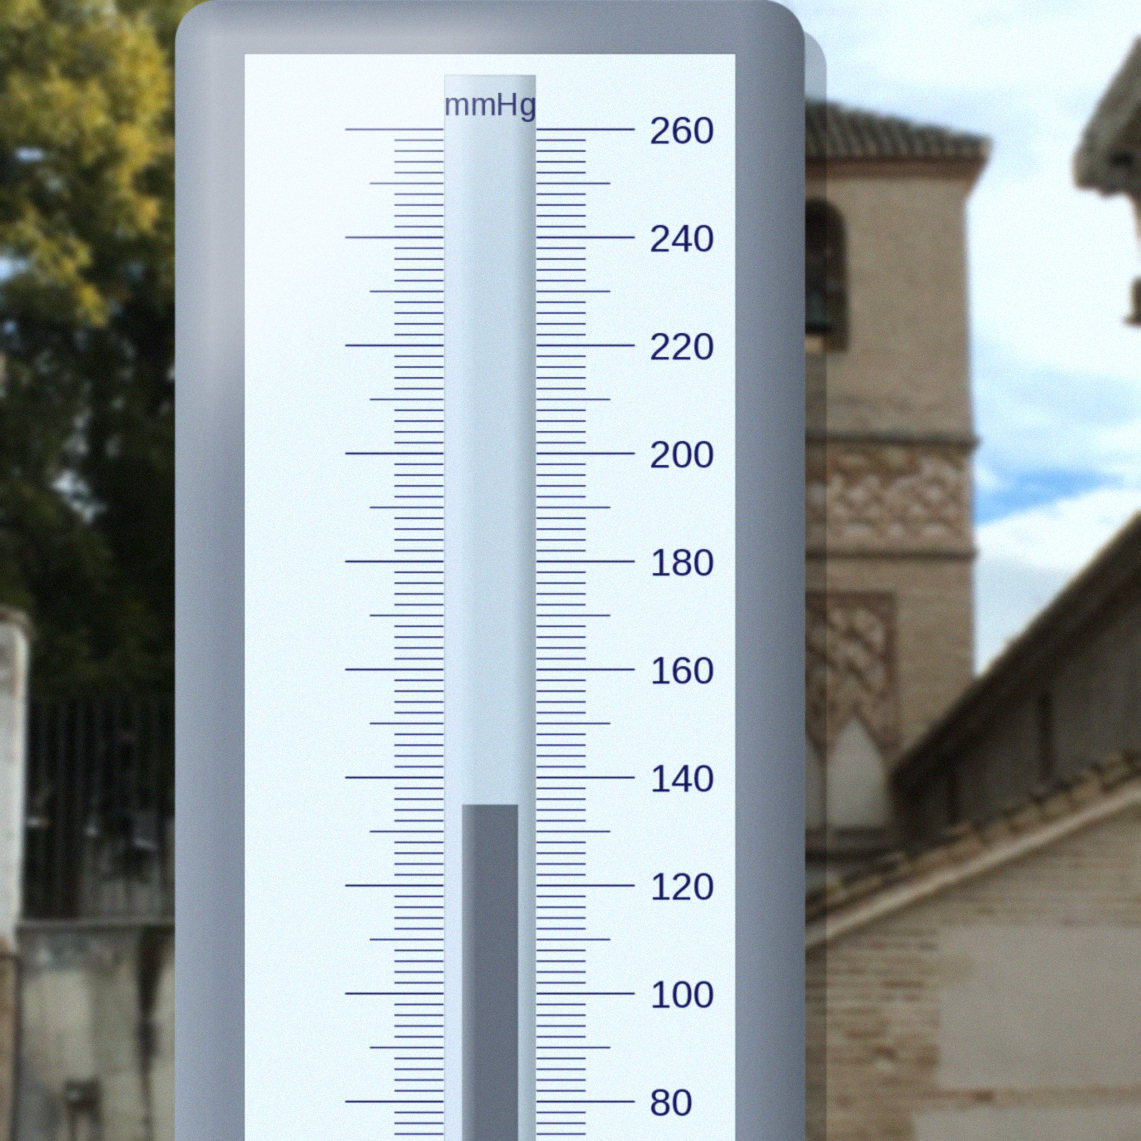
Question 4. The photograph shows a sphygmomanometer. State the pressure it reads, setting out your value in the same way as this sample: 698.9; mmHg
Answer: 135; mmHg
